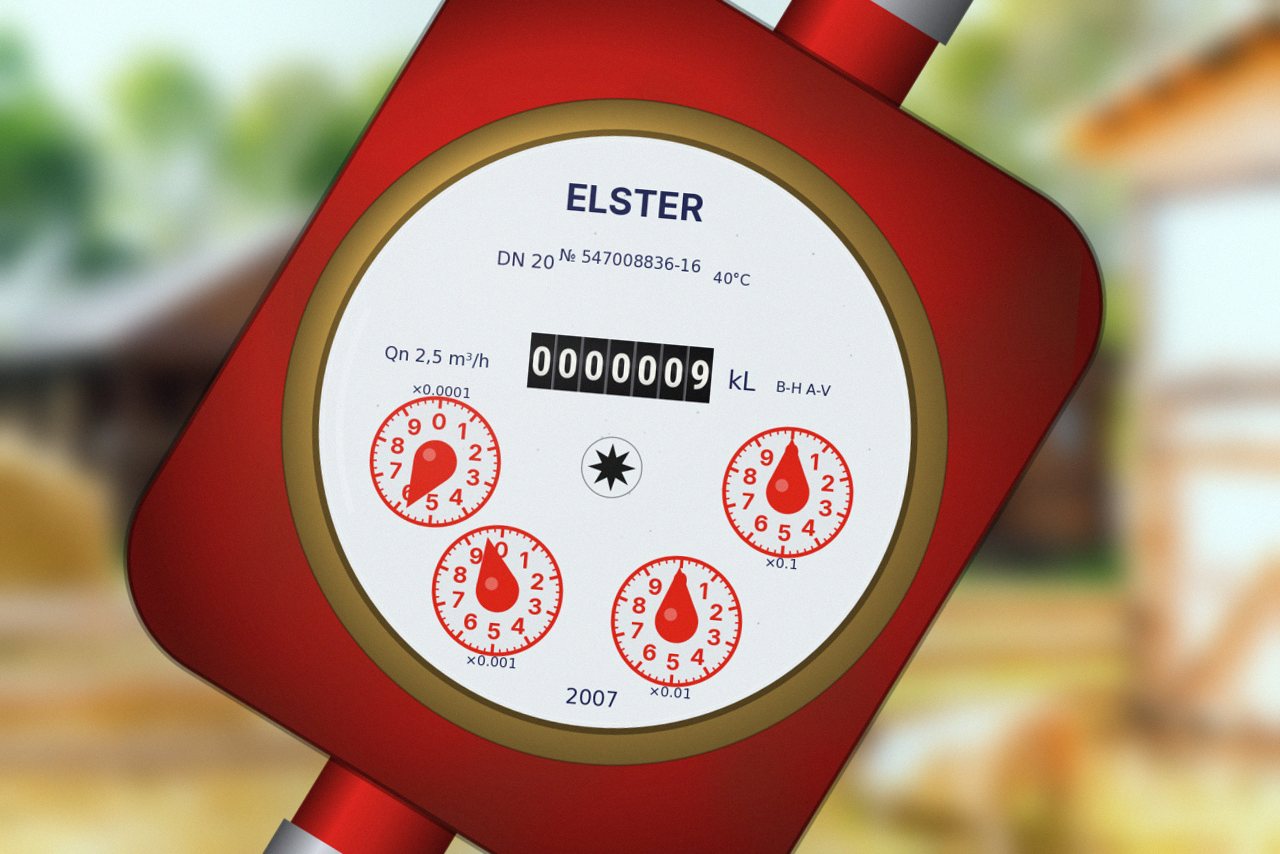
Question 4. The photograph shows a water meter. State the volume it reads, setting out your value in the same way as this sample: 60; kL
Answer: 8.9995; kL
